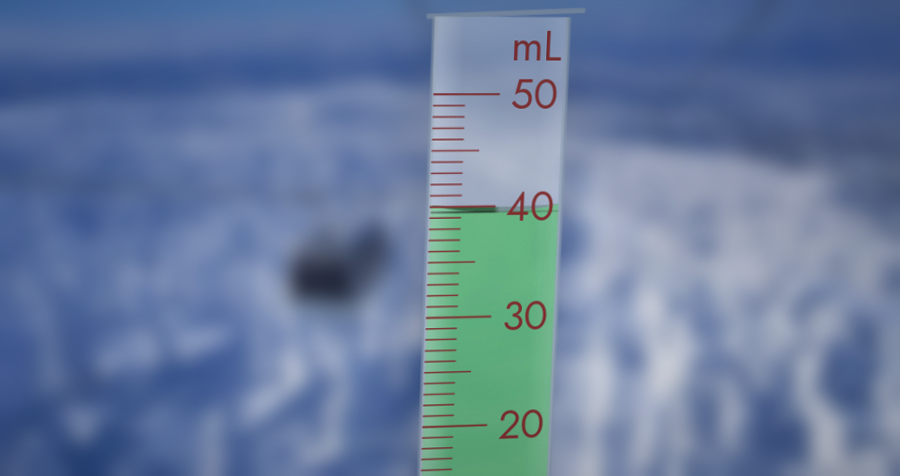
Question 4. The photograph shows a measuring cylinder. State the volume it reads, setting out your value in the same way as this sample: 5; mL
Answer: 39.5; mL
